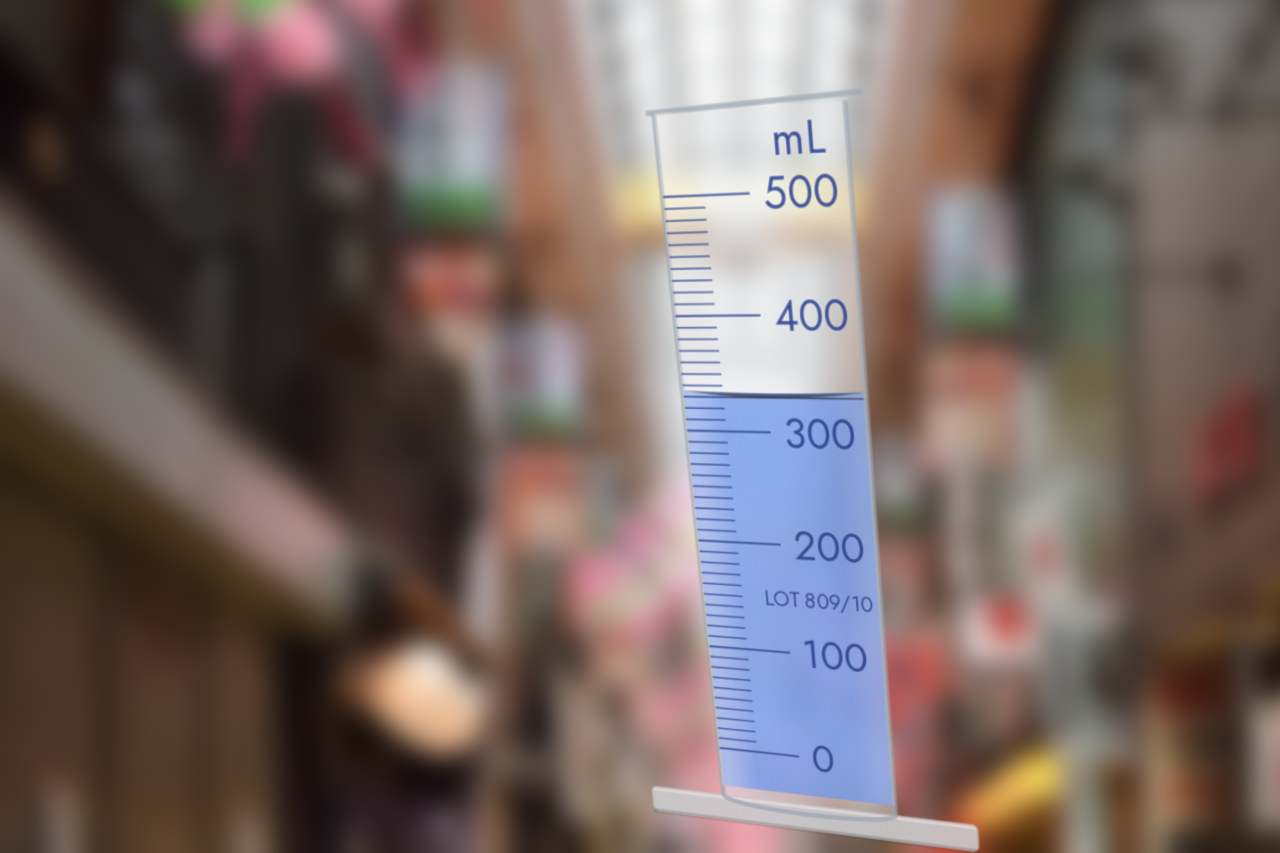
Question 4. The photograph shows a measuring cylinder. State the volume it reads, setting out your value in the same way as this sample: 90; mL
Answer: 330; mL
